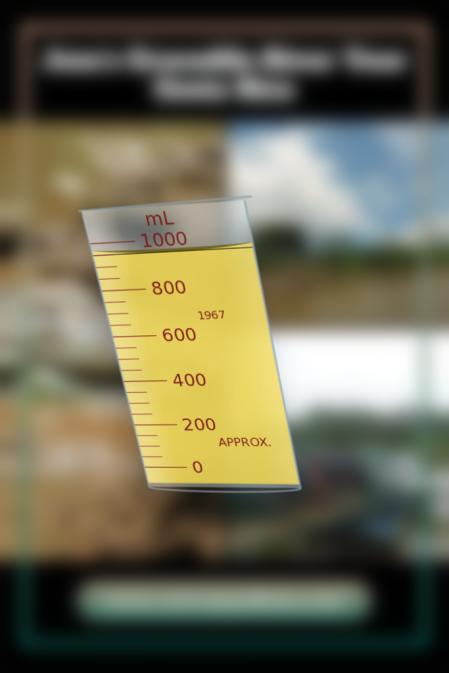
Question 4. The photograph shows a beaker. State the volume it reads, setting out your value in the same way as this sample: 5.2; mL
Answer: 950; mL
